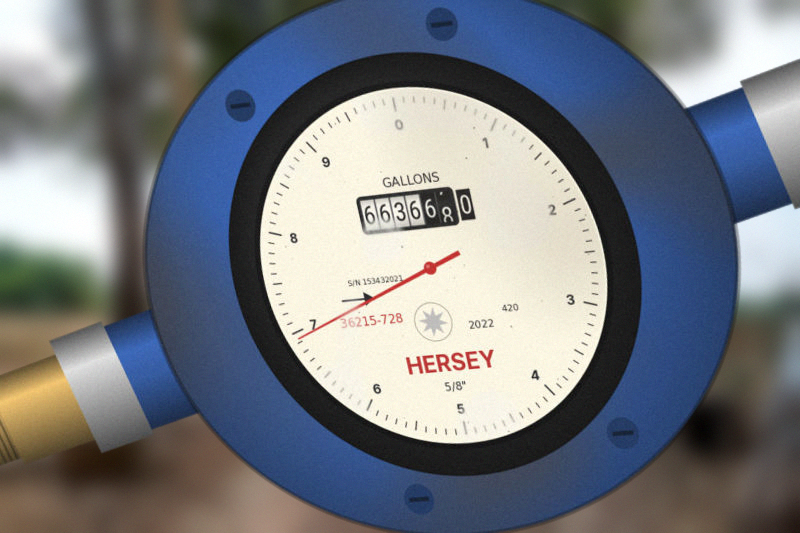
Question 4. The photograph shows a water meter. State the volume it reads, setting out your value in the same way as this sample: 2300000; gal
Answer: 6636676.9; gal
